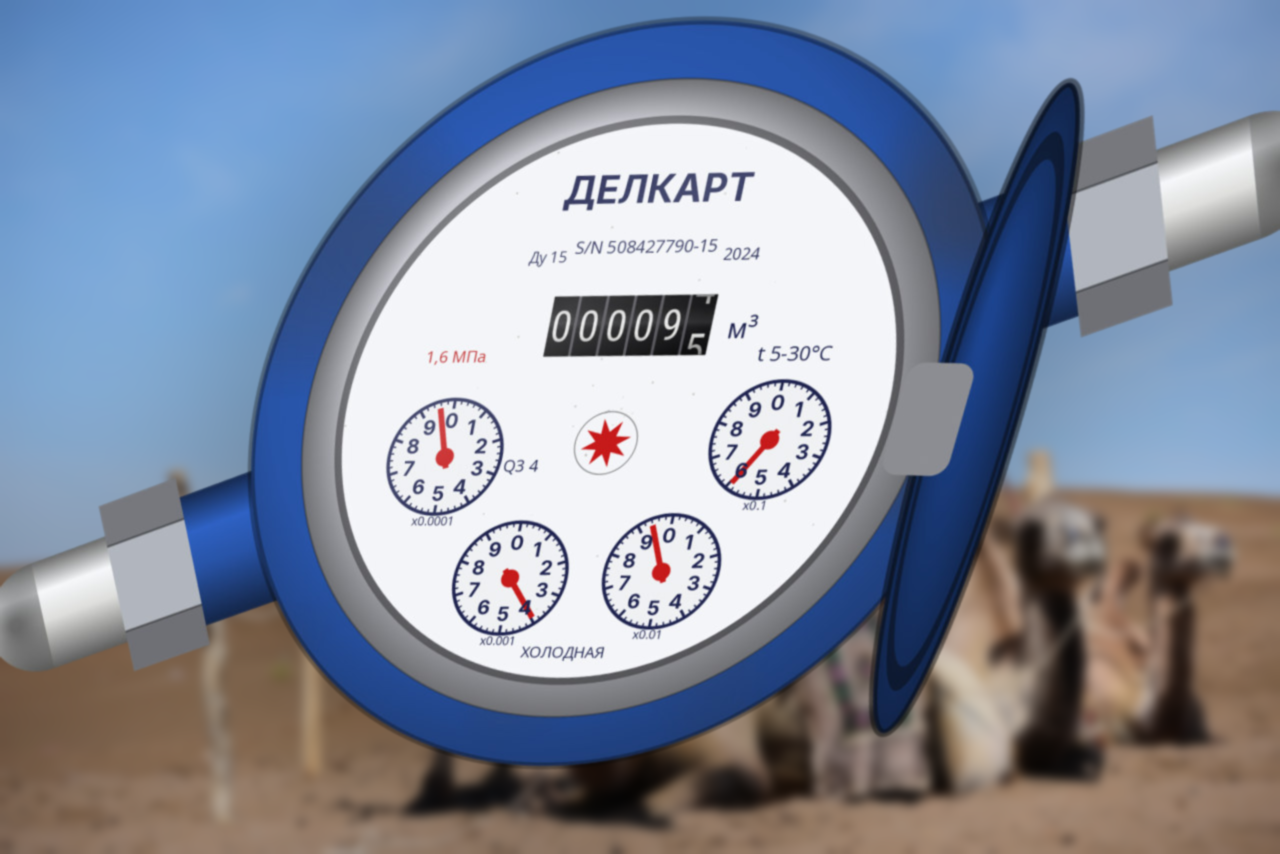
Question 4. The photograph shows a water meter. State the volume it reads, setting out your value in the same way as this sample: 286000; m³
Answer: 94.5939; m³
